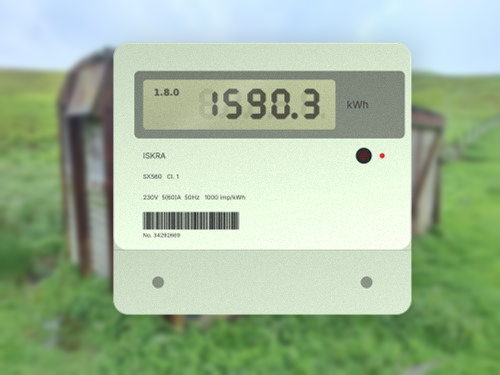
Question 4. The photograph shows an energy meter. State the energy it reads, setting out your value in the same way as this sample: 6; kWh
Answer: 1590.3; kWh
